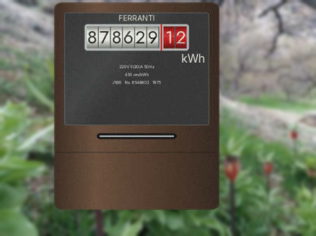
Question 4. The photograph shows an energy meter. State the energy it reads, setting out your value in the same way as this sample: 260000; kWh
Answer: 878629.12; kWh
